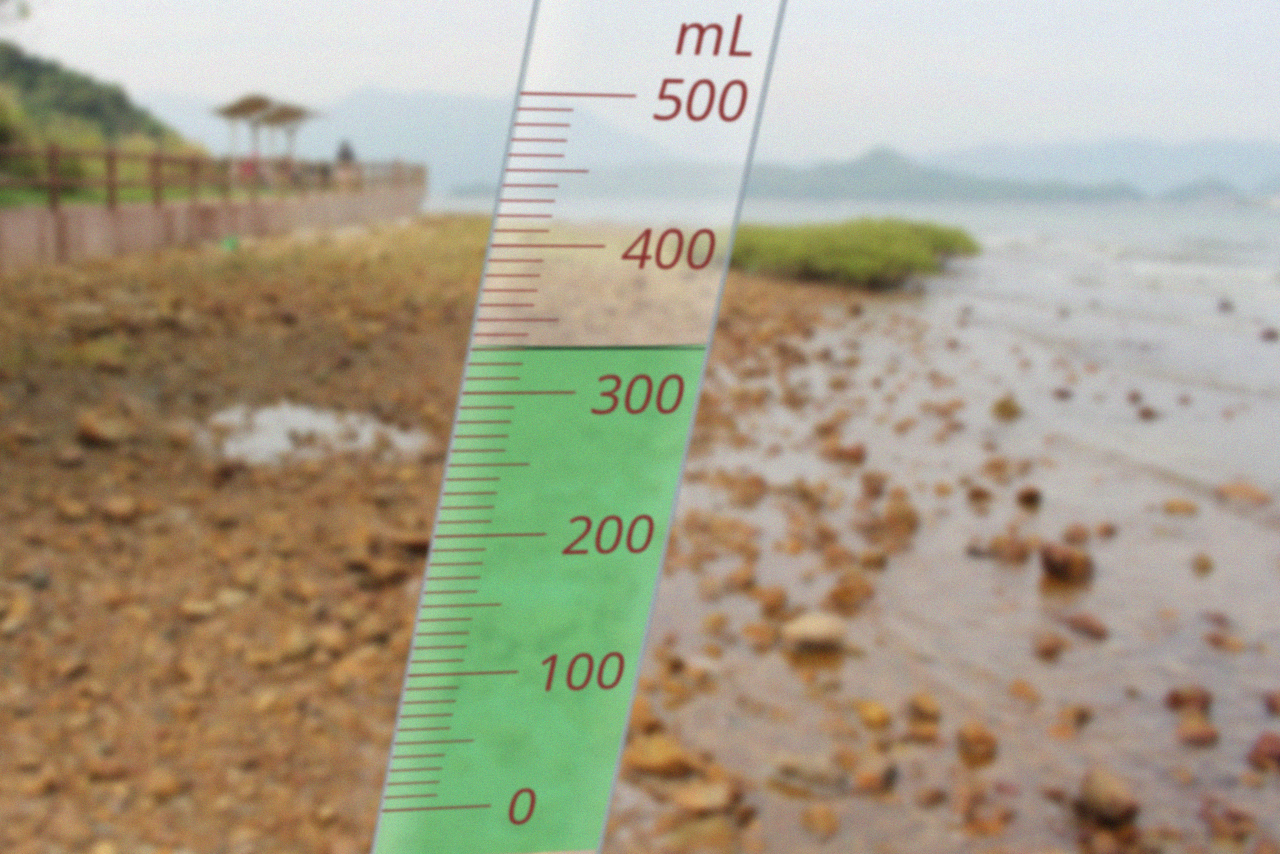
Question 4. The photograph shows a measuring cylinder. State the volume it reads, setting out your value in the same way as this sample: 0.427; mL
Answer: 330; mL
